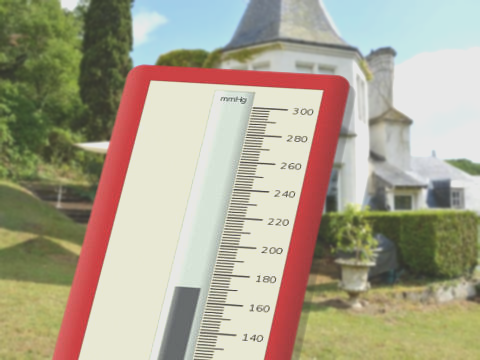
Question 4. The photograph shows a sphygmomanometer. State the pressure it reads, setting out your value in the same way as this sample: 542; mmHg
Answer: 170; mmHg
